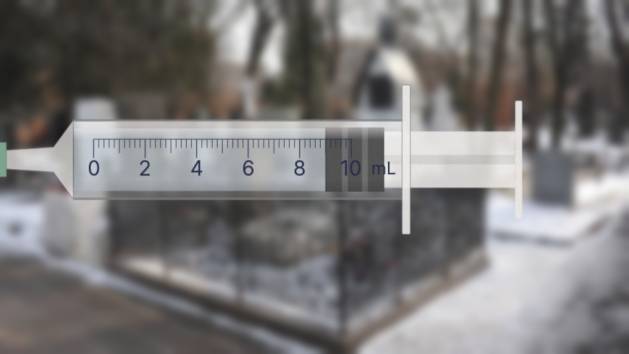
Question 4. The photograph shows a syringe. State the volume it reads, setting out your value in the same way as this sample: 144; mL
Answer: 9; mL
